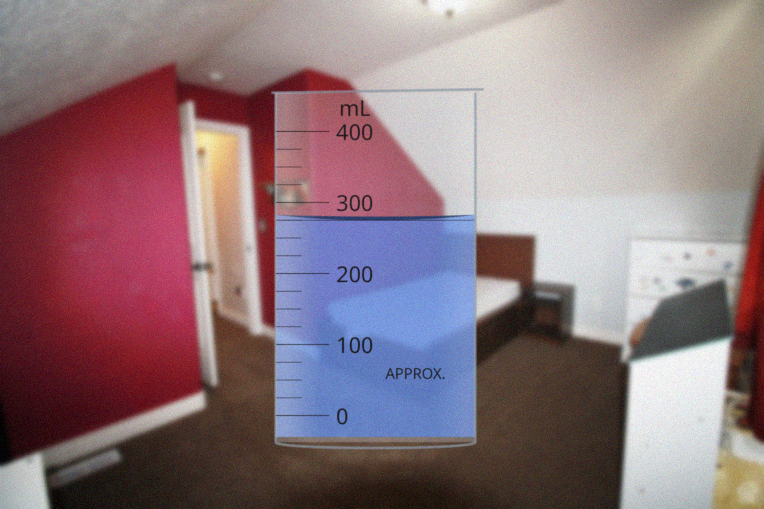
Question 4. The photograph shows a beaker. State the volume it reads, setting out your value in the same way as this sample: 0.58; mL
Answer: 275; mL
